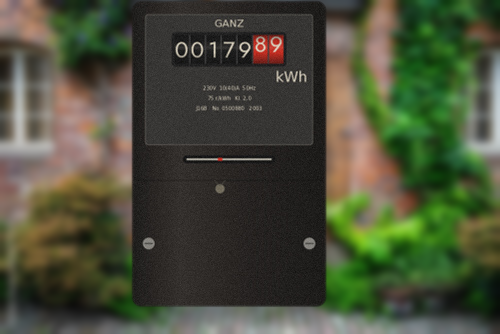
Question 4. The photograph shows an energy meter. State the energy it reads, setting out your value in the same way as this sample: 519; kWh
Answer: 179.89; kWh
